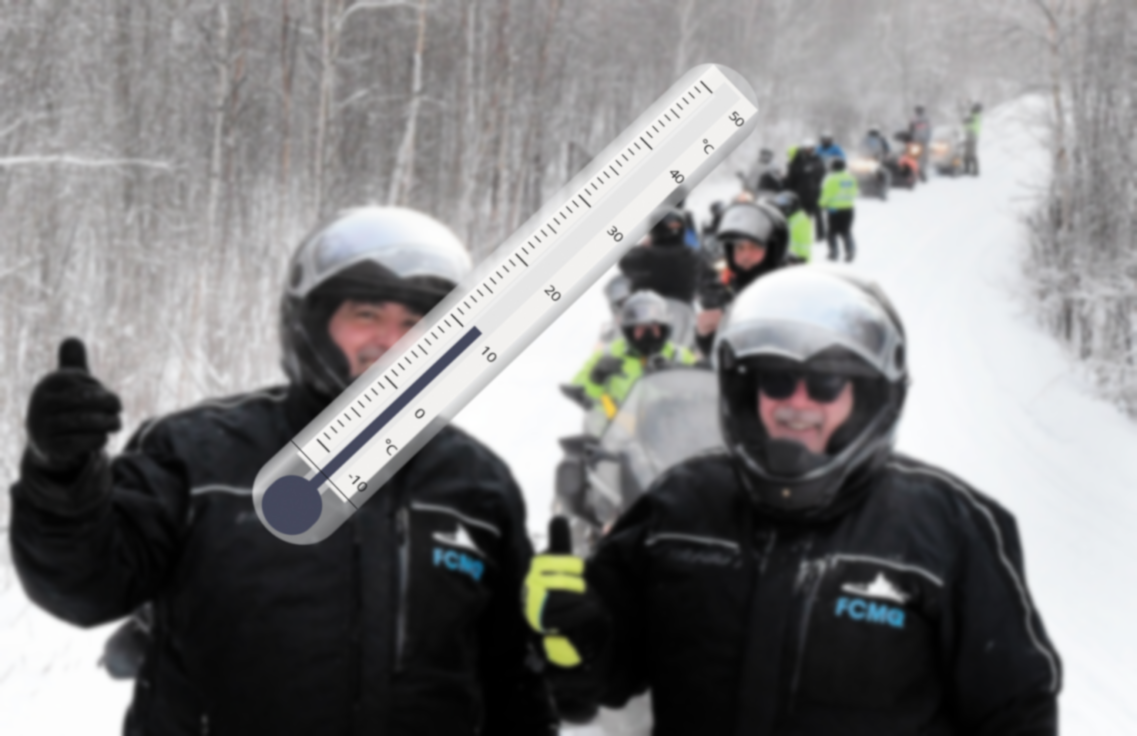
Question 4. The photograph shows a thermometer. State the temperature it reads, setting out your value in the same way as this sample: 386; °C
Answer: 11; °C
